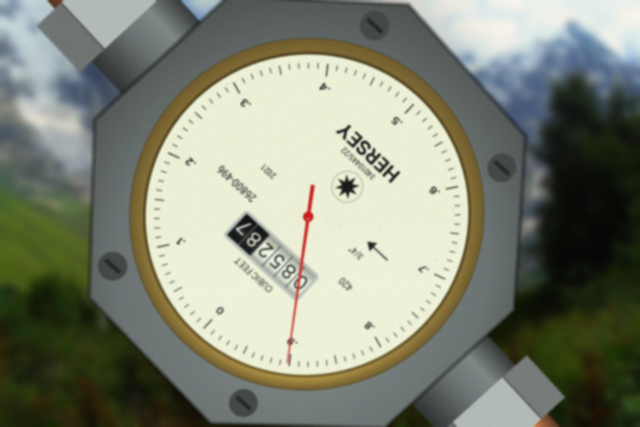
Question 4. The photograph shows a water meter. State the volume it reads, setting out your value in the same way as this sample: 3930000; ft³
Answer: 85286.90; ft³
